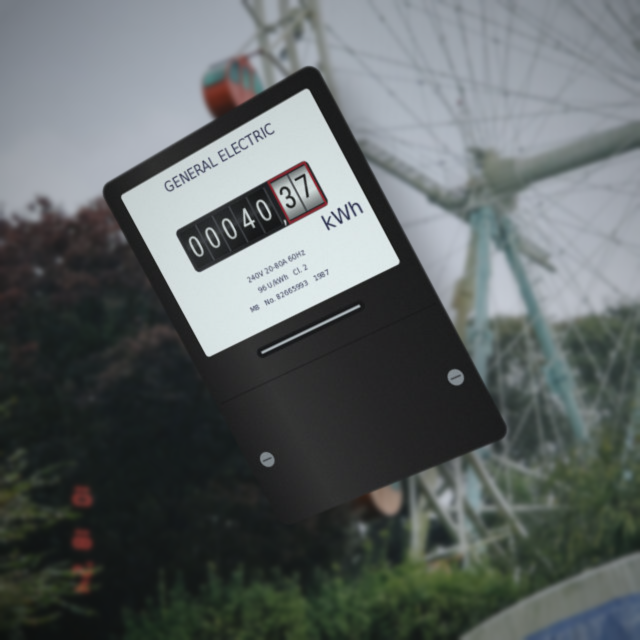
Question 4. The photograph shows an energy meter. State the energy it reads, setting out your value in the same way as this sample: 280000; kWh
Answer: 40.37; kWh
